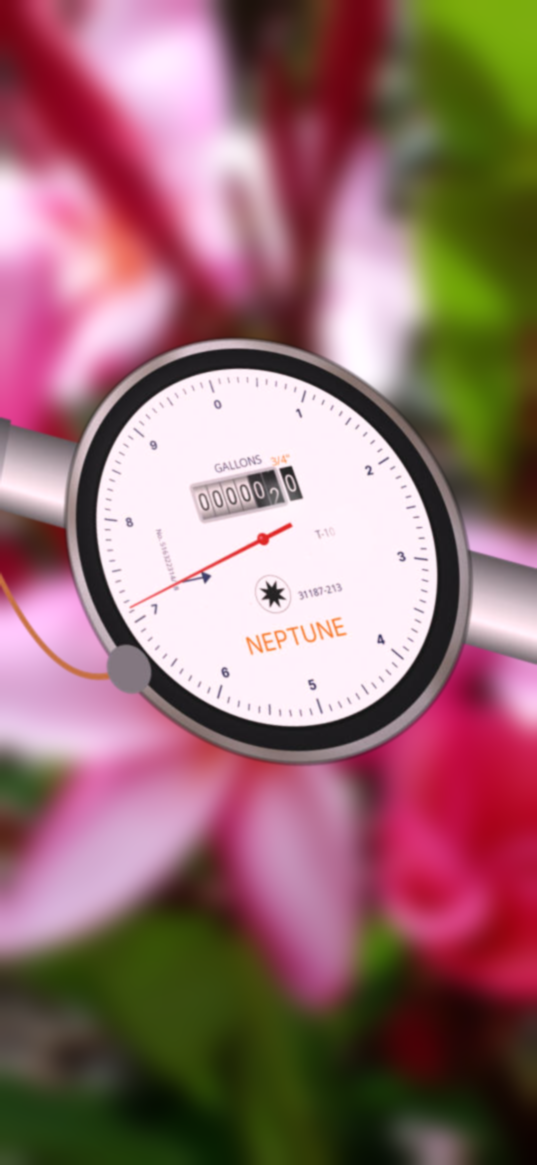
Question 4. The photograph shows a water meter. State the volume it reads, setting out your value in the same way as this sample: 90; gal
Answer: 17.1; gal
